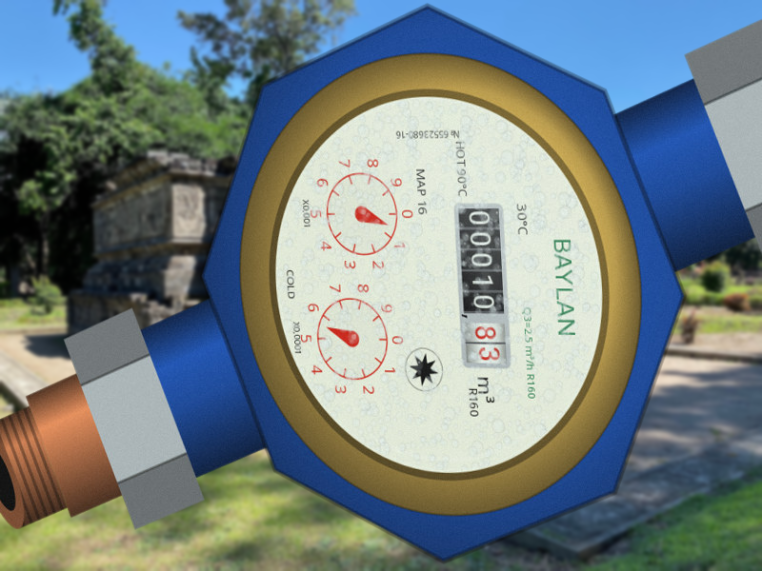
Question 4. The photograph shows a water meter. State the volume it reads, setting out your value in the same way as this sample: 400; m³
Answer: 10.8305; m³
